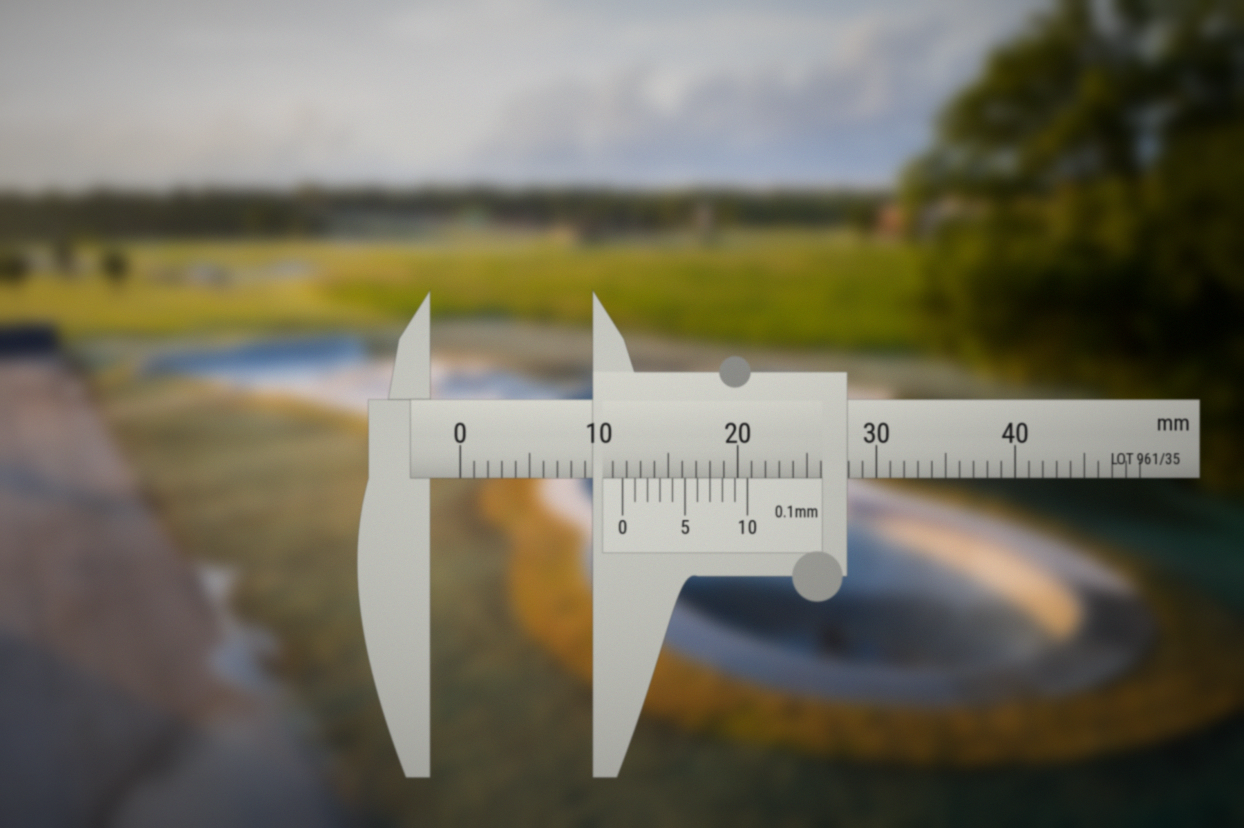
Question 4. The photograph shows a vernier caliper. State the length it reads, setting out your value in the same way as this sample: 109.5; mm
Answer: 11.7; mm
